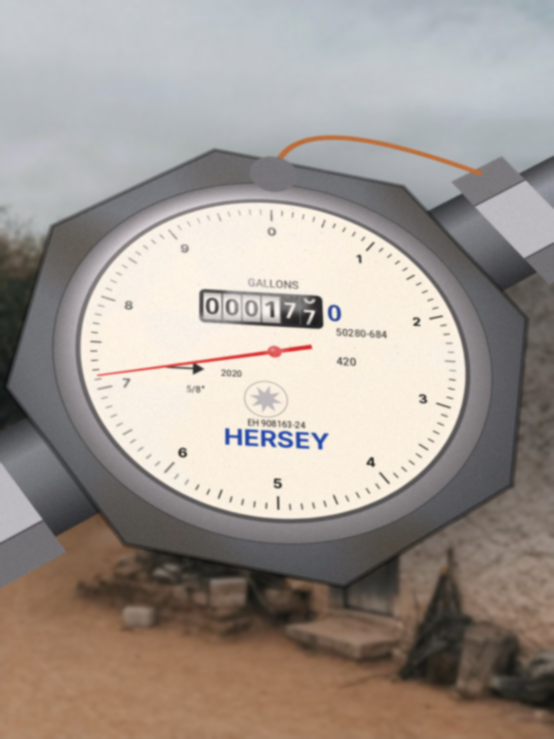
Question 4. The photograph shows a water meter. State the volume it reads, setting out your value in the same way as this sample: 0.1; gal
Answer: 1767.1; gal
